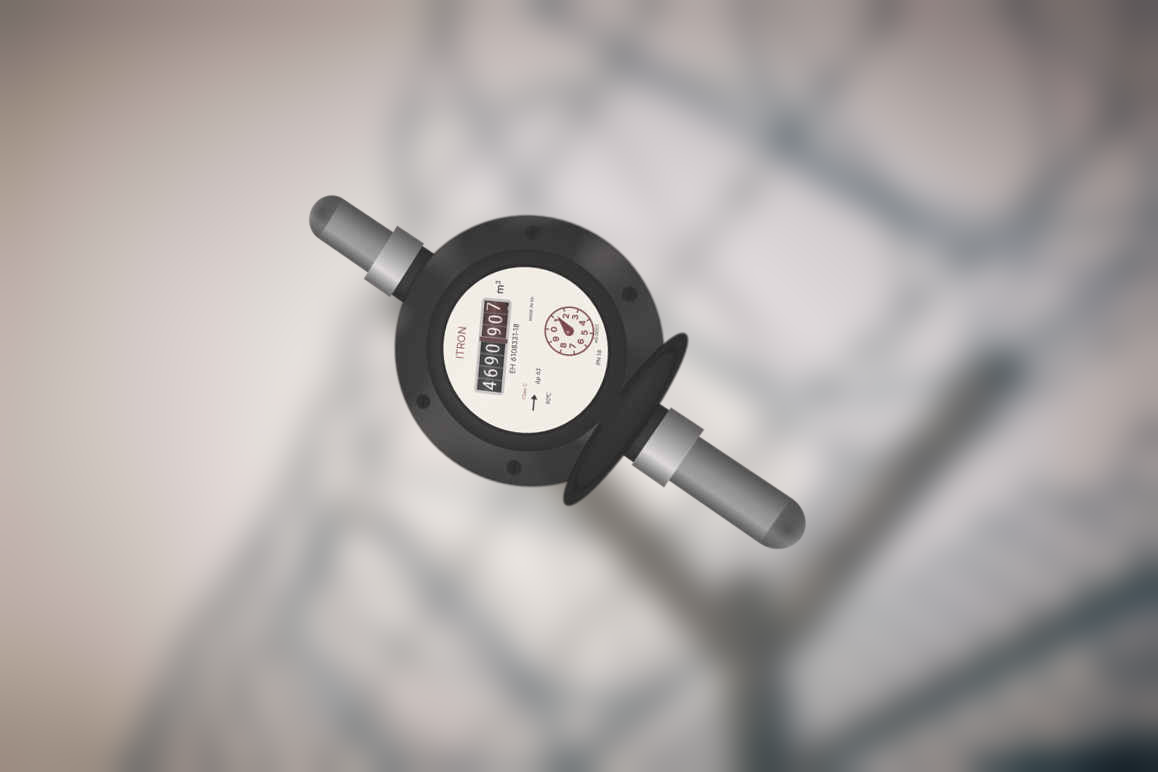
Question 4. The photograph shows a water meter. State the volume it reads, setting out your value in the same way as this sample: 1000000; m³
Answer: 4690.9071; m³
